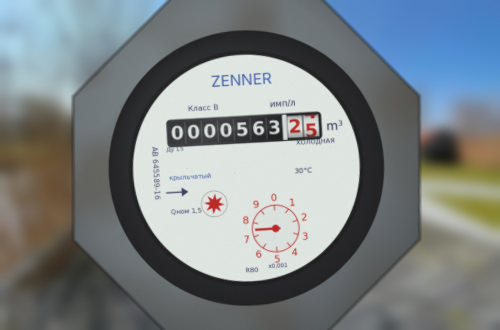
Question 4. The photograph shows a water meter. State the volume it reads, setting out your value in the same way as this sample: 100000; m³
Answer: 563.247; m³
